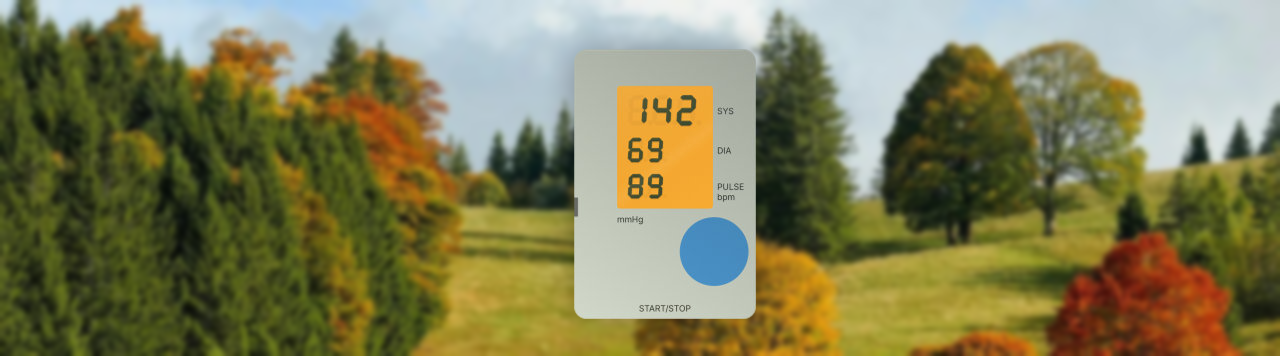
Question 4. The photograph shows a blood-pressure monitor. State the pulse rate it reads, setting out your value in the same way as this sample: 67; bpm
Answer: 89; bpm
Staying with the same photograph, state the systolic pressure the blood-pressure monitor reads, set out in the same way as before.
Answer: 142; mmHg
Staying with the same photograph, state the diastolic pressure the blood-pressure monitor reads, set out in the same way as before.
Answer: 69; mmHg
